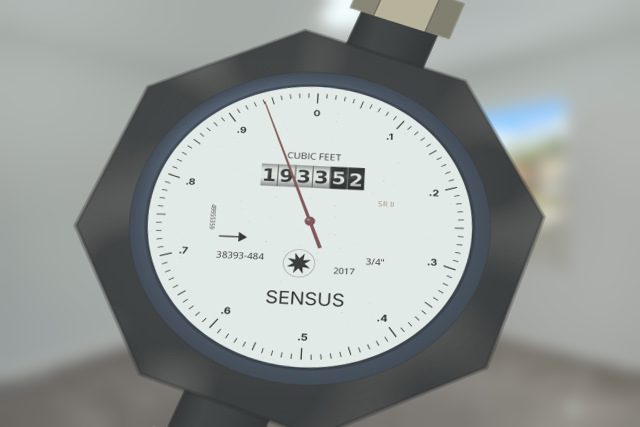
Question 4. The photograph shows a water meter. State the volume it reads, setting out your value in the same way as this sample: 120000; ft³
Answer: 193351.94; ft³
